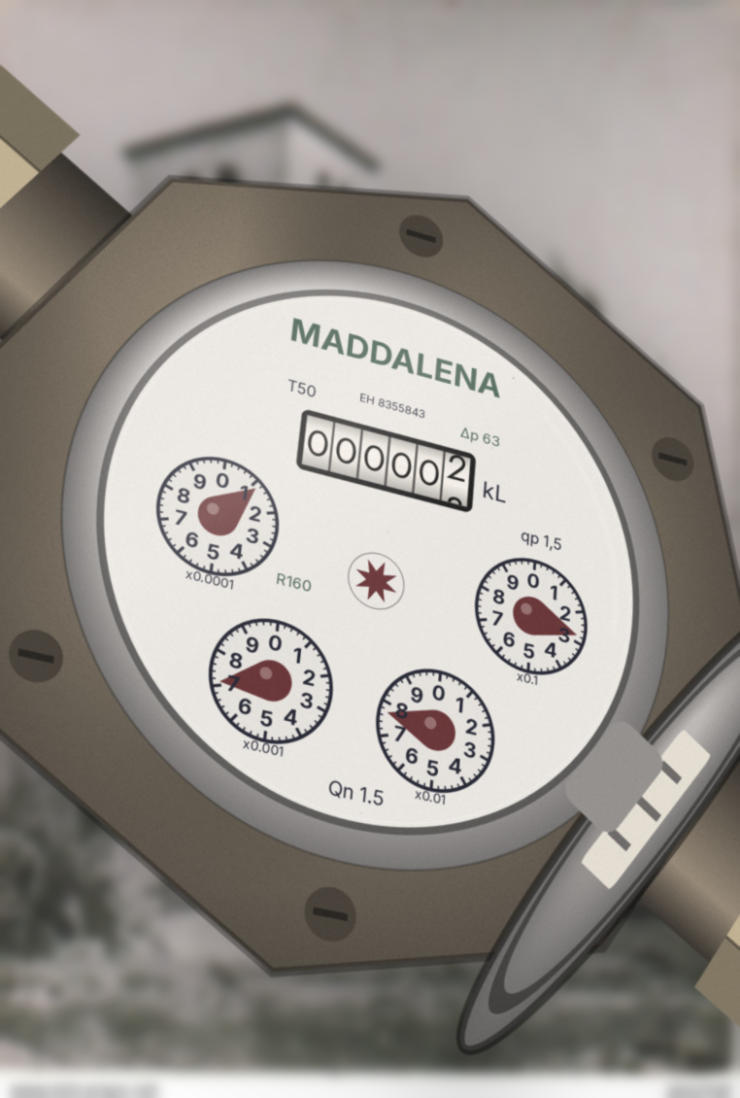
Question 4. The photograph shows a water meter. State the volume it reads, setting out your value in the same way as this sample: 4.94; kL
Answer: 2.2771; kL
